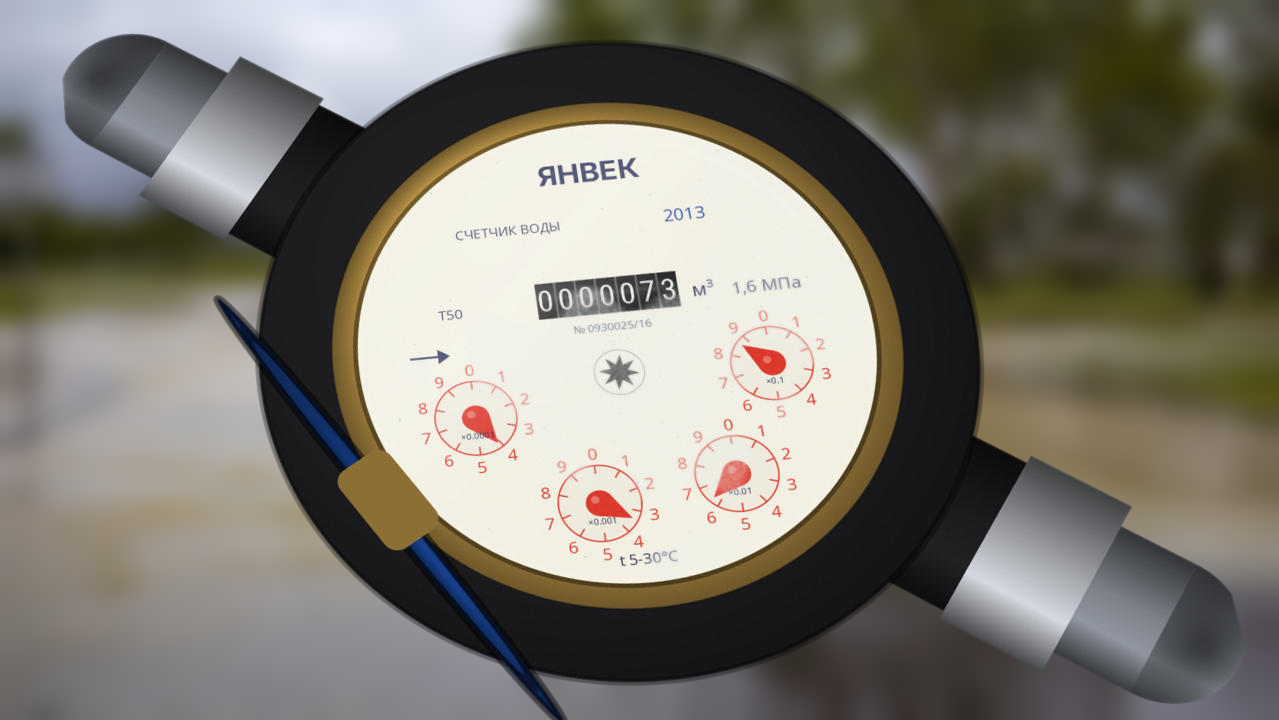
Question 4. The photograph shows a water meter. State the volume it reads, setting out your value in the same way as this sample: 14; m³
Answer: 73.8634; m³
